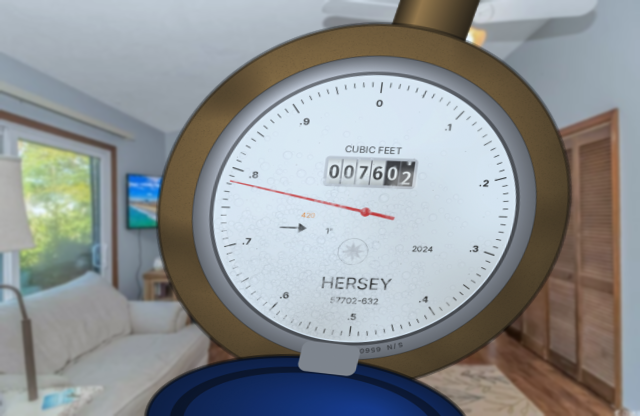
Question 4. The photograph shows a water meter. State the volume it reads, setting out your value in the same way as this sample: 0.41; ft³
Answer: 7601.78; ft³
